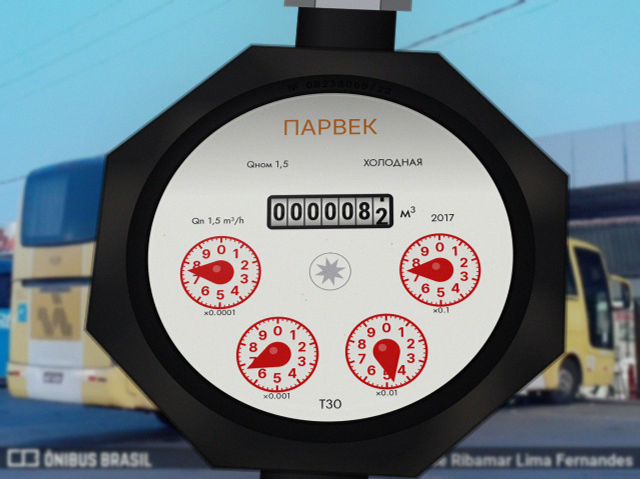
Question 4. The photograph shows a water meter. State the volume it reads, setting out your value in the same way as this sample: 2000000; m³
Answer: 81.7467; m³
